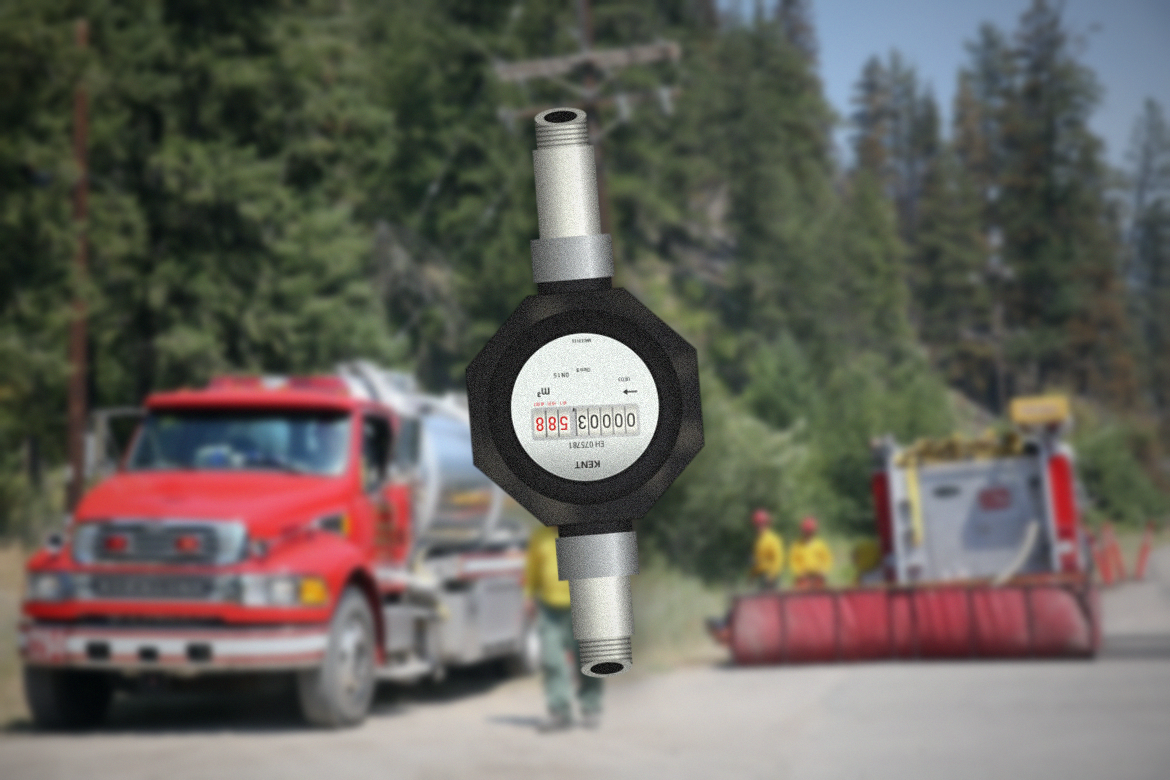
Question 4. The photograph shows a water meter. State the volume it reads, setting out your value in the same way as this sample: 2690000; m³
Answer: 3.588; m³
